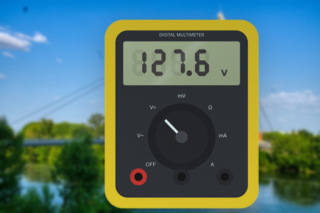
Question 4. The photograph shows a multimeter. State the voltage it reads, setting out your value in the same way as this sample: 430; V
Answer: 127.6; V
